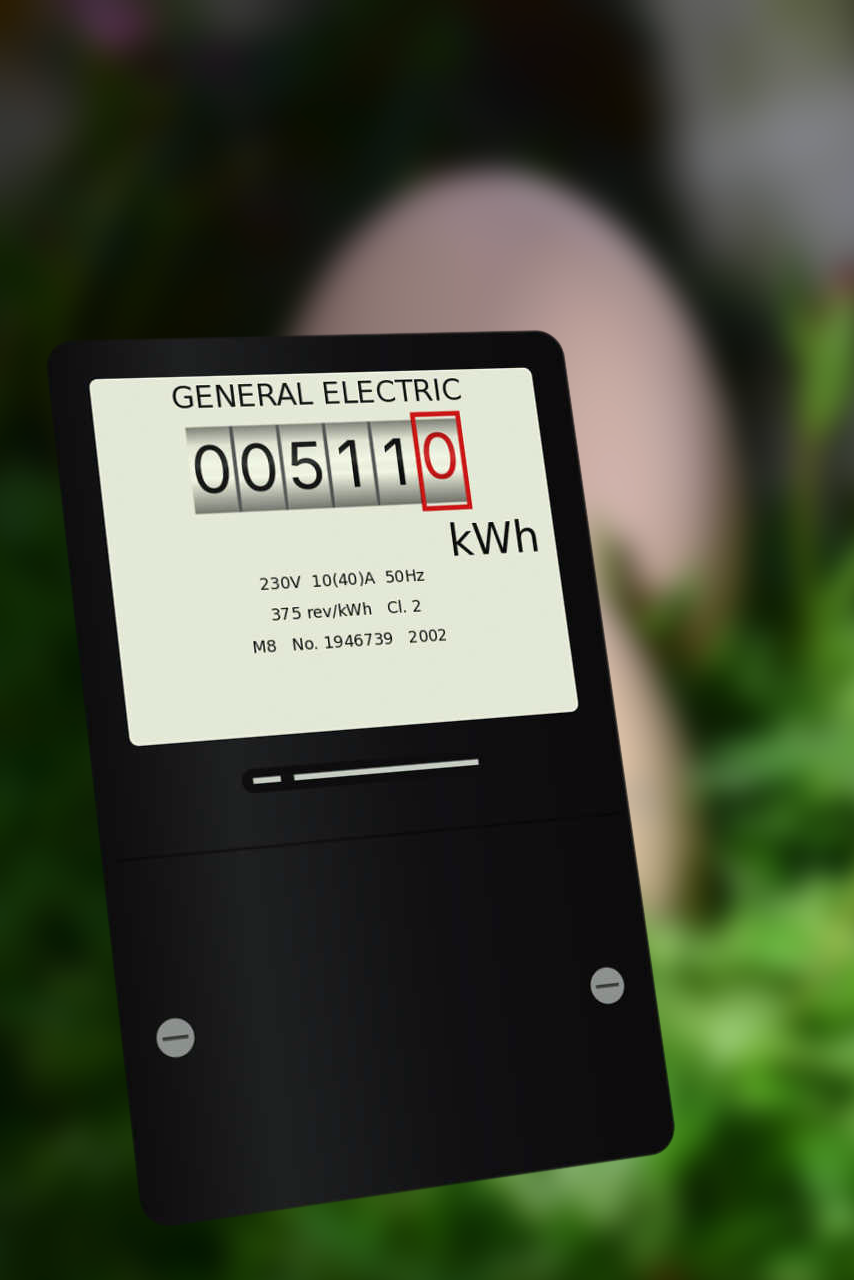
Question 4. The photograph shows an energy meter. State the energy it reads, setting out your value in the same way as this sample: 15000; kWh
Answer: 511.0; kWh
